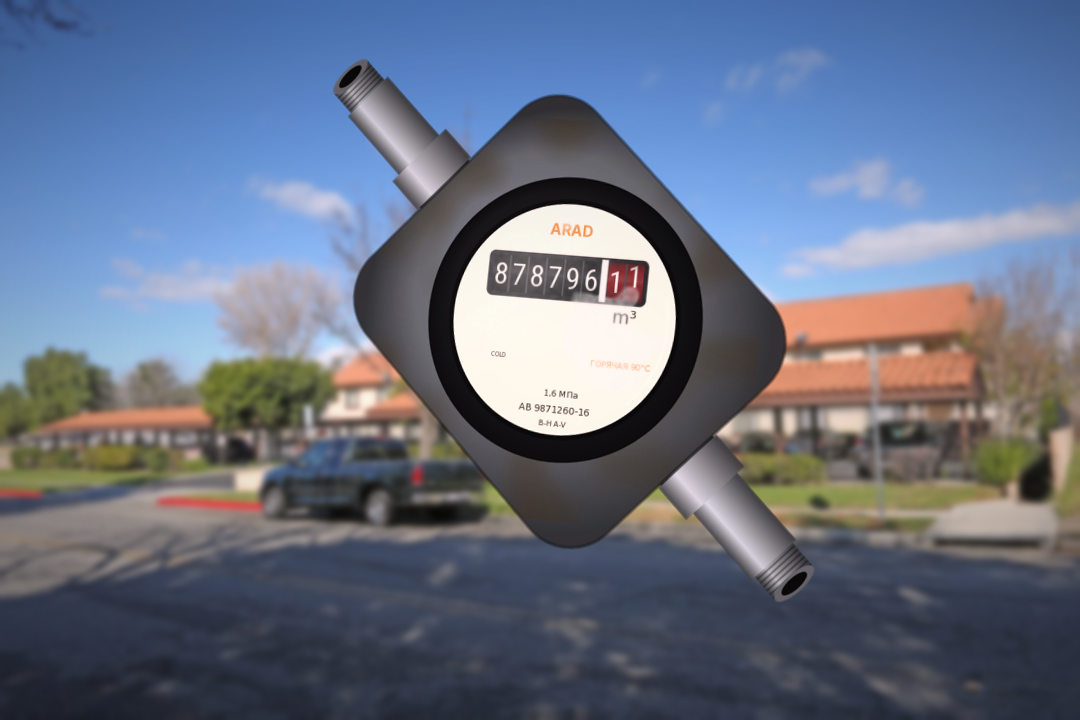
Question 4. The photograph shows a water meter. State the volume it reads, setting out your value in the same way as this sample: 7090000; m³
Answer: 878796.11; m³
